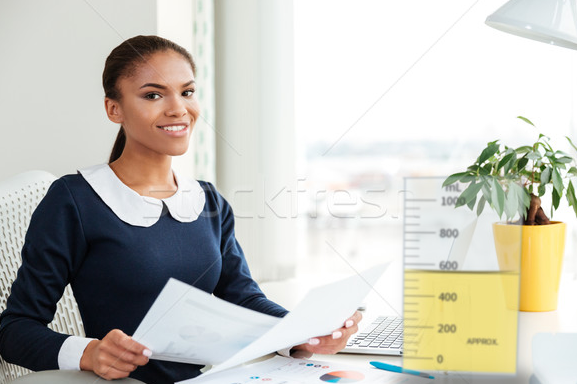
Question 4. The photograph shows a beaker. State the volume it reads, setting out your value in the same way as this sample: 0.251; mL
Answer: 550; mL
